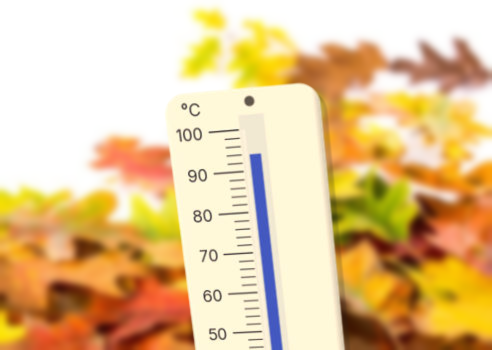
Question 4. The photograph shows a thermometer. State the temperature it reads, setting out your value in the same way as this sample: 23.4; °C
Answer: 94; °C
